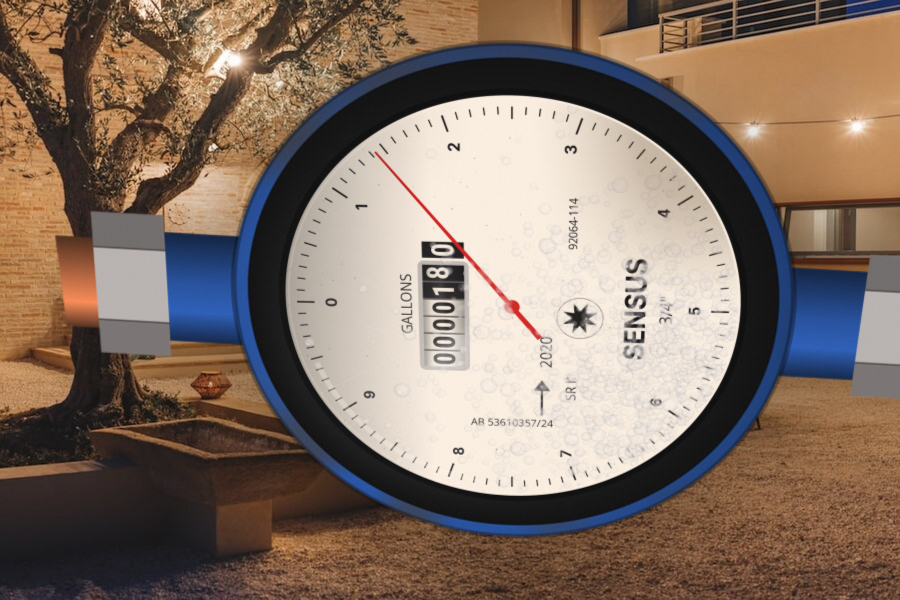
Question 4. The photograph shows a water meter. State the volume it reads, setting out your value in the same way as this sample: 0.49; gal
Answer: 181.4; gal
